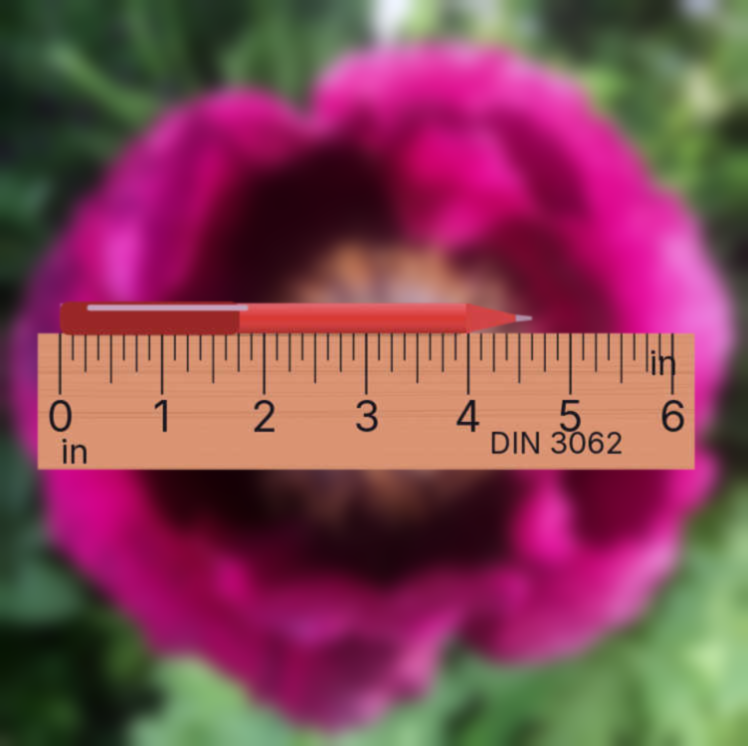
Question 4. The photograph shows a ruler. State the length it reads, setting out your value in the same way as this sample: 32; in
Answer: 4.625; in
